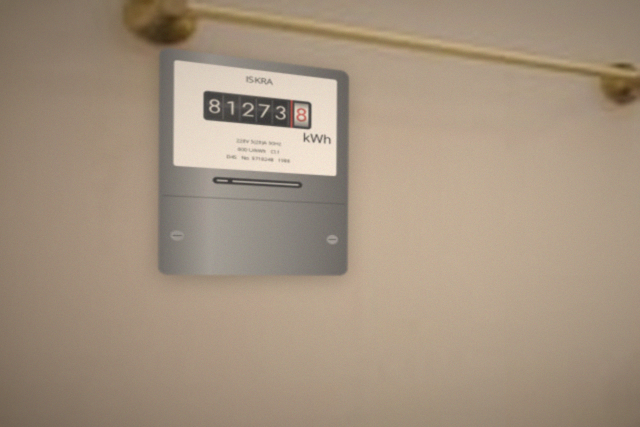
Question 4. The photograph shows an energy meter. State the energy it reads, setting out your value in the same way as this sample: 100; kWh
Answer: 81273.8; kWh
